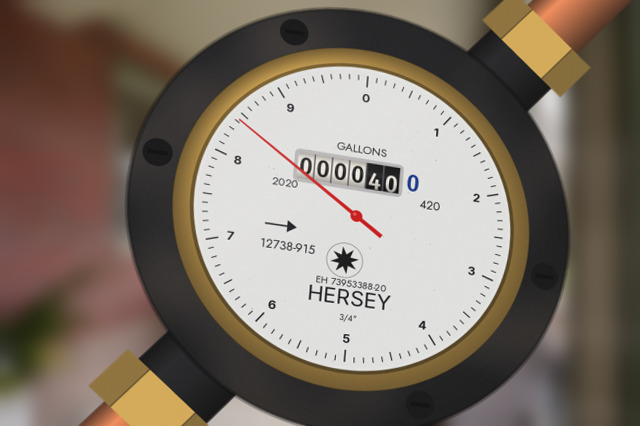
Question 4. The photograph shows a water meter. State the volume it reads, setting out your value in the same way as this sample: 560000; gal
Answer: 398.4; gal
